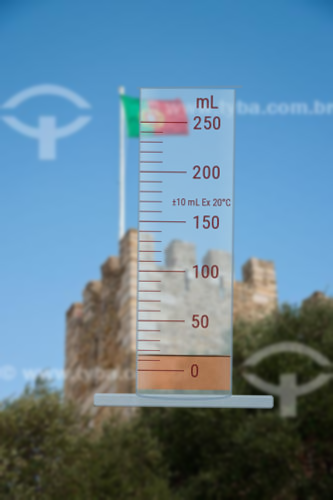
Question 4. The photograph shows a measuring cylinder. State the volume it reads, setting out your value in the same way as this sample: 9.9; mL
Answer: 15; mL
